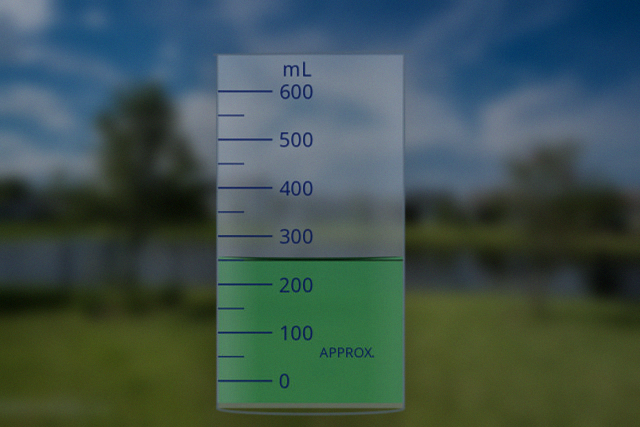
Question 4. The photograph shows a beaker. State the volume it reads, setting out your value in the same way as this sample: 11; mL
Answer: 250; mL
